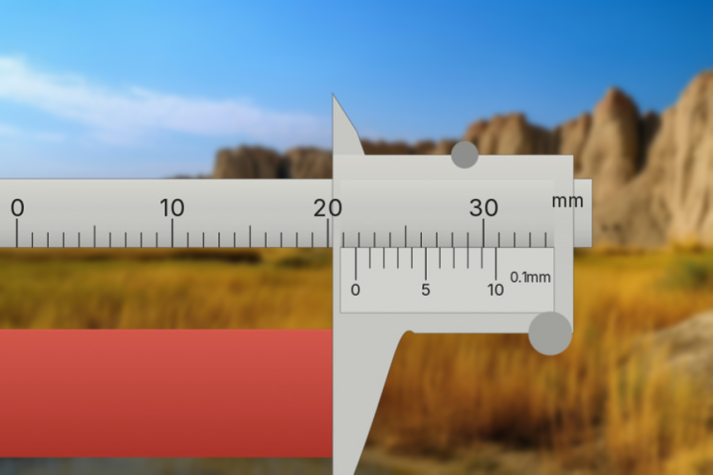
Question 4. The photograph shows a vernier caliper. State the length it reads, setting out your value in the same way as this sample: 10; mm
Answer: 21.8; mm
